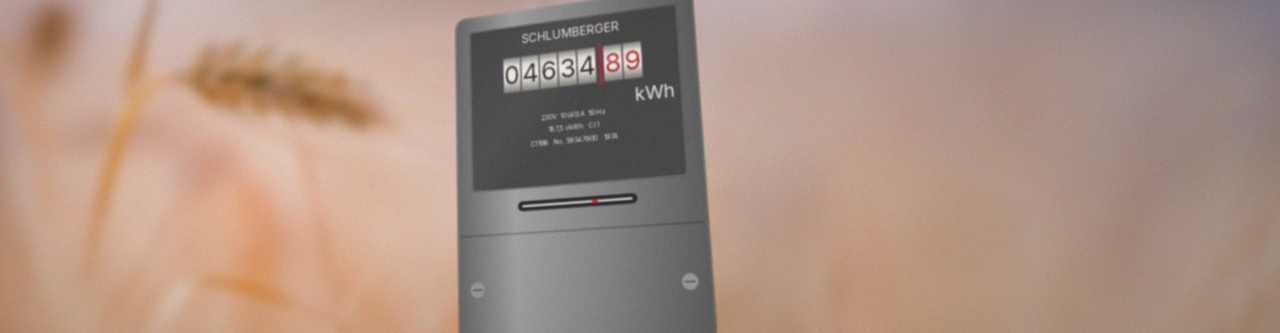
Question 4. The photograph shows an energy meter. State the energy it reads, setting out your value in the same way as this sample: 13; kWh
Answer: 4634.89; kWh
